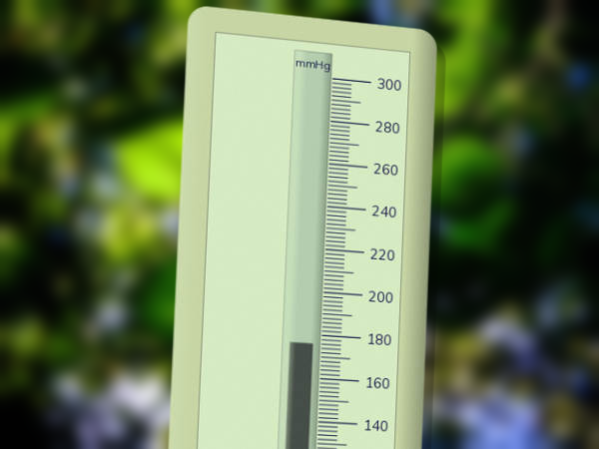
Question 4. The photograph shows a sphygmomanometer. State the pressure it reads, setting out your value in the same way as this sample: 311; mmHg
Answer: 176; mmHg
